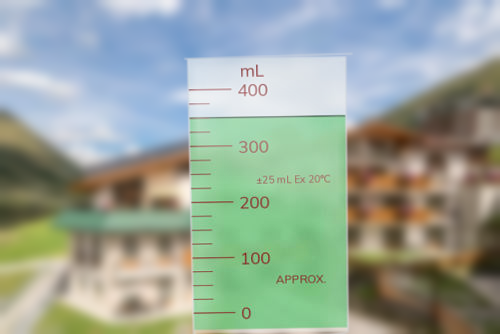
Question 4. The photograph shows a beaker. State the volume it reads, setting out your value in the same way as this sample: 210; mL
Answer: 350; mL
